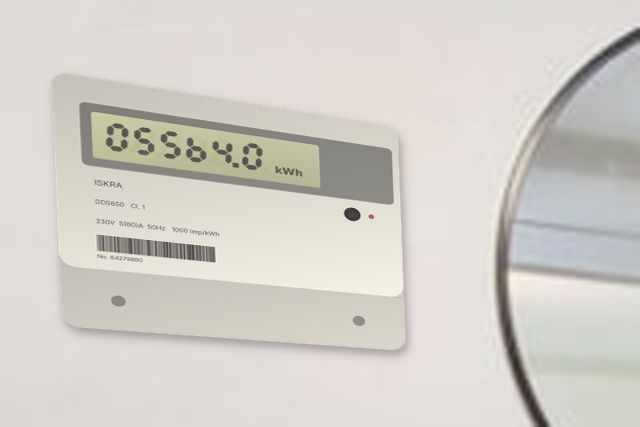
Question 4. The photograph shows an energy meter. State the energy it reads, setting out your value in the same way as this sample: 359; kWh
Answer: 5564.0; kWh
